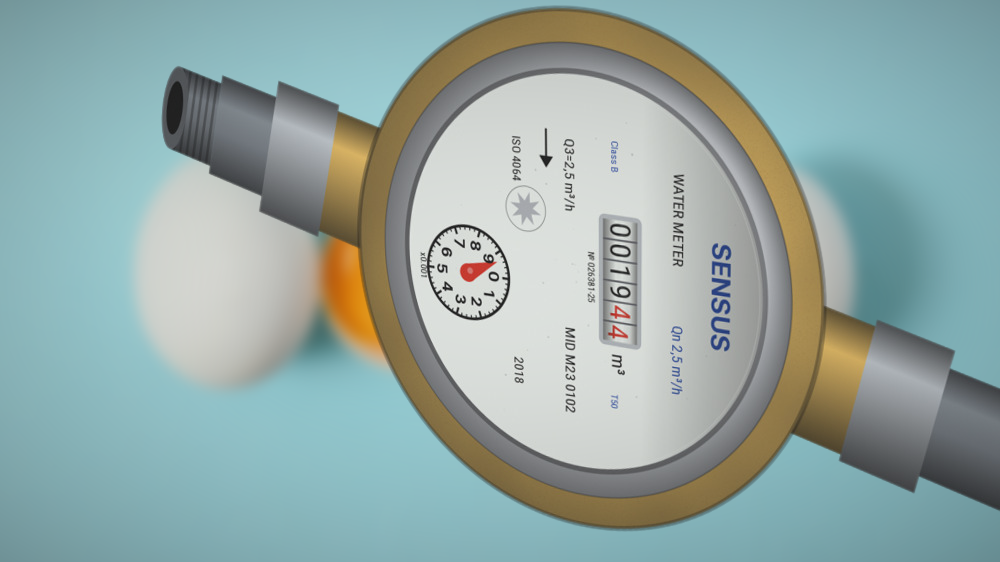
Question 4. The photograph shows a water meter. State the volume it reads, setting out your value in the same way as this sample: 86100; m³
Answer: 19.439; m³
